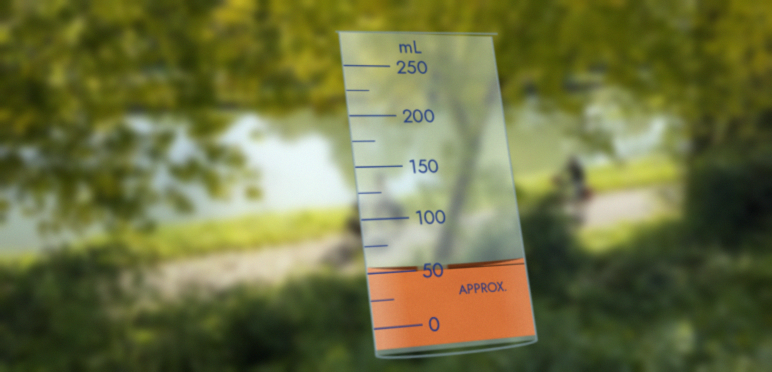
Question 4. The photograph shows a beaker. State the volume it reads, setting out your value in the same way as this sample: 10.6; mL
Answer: 50; mL
